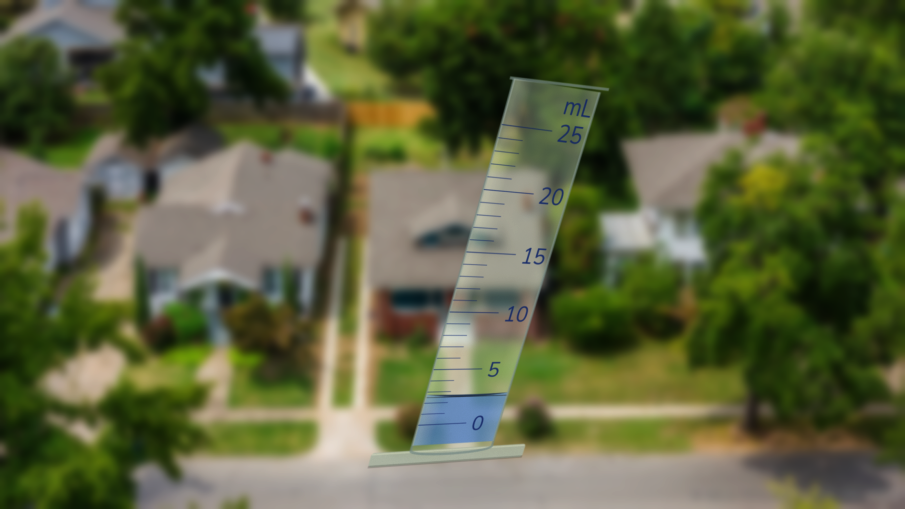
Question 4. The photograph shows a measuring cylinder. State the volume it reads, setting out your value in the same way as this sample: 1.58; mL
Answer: 2.5; mL
